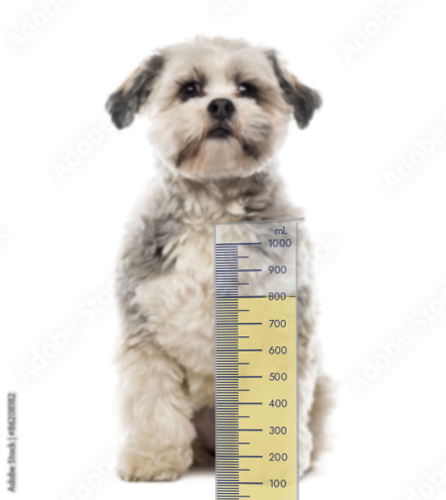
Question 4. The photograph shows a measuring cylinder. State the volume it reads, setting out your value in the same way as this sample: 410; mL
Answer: 800; mL
